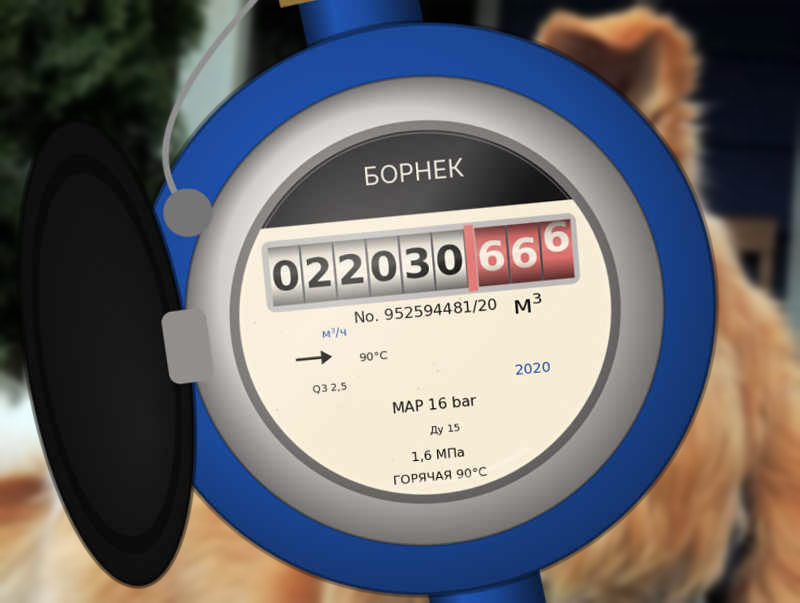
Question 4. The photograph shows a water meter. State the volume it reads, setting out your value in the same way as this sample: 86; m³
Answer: 22030.666; m³
